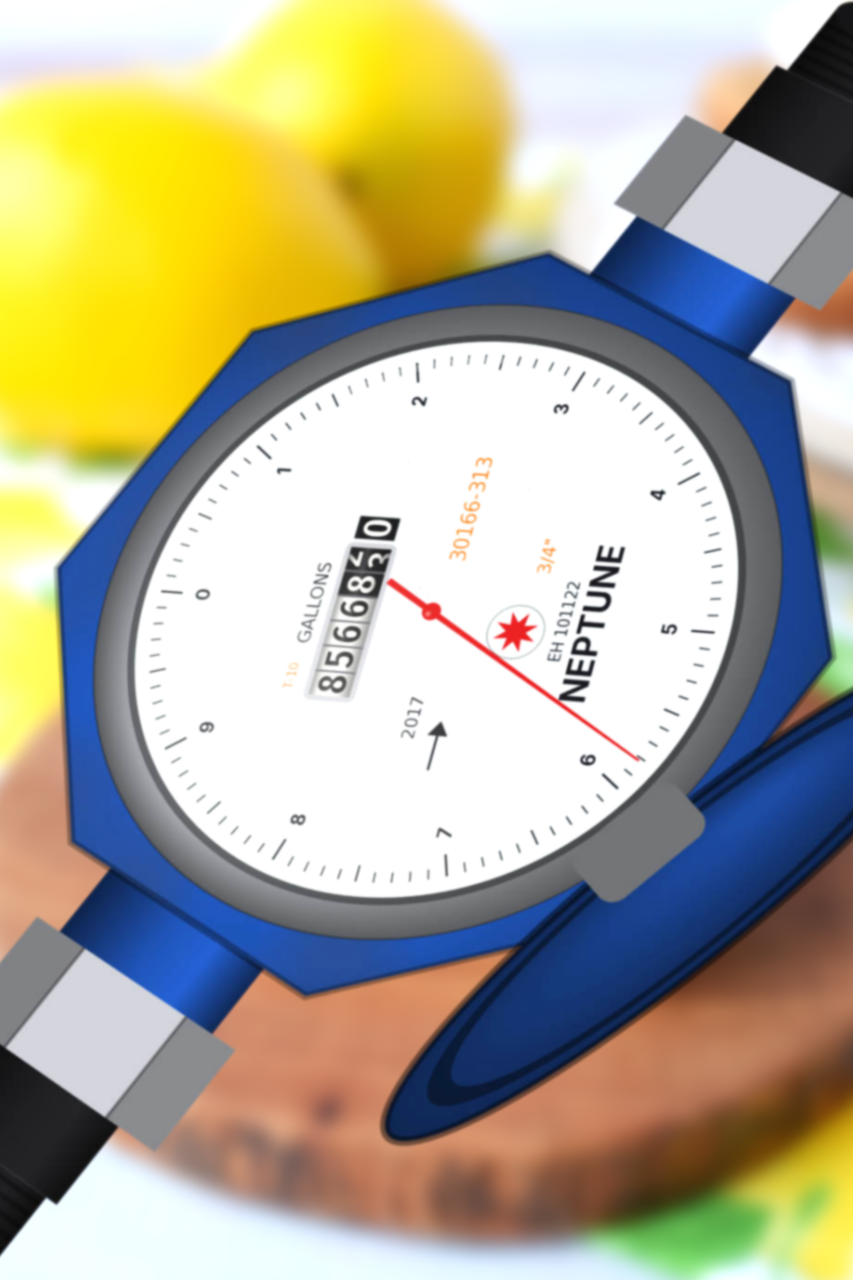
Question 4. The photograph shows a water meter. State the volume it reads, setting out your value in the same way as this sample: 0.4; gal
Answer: 8566825.8; gal
